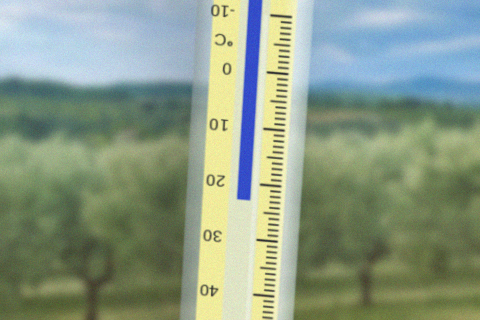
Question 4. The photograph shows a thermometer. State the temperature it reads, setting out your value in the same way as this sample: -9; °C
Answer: 23; °C
